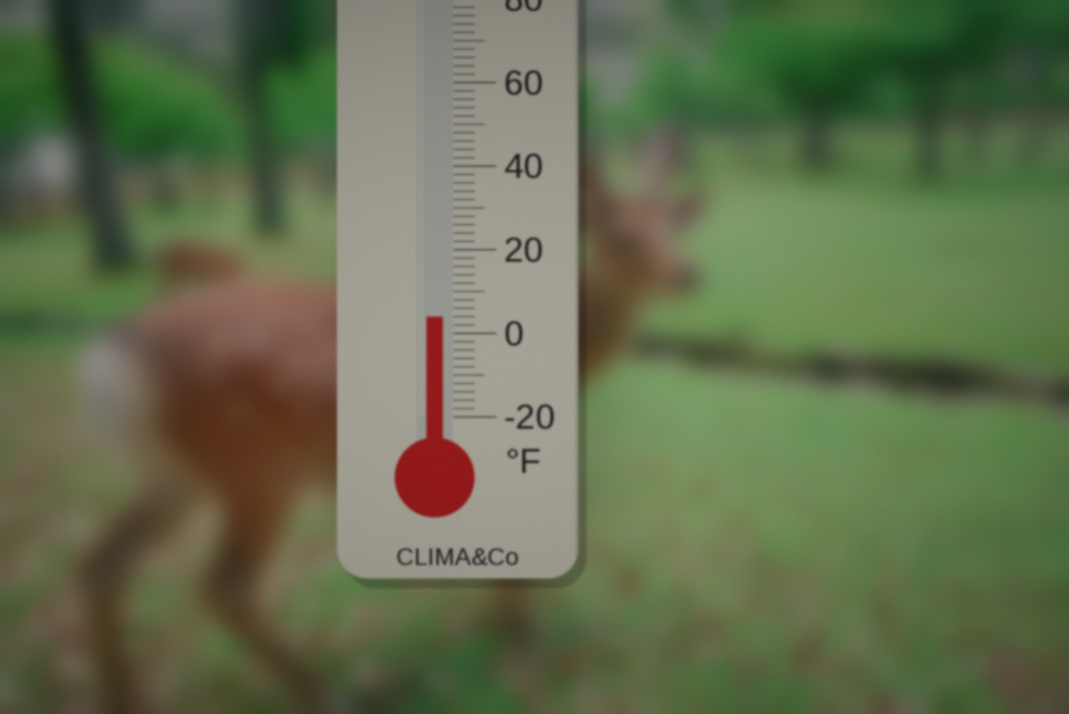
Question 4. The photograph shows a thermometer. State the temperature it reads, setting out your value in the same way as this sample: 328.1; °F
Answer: 4; °F
